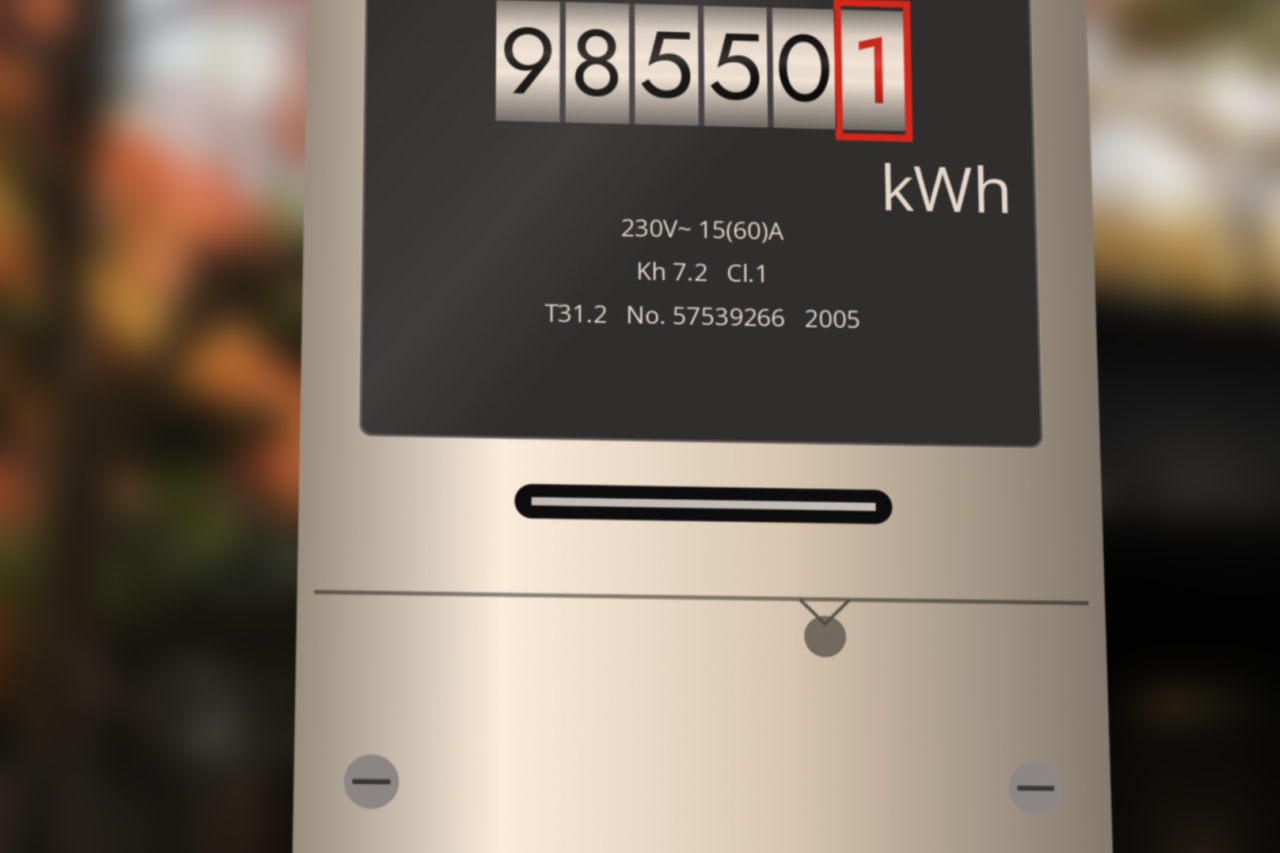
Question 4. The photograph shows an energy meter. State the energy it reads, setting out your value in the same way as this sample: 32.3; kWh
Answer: 98550.1; kWh
